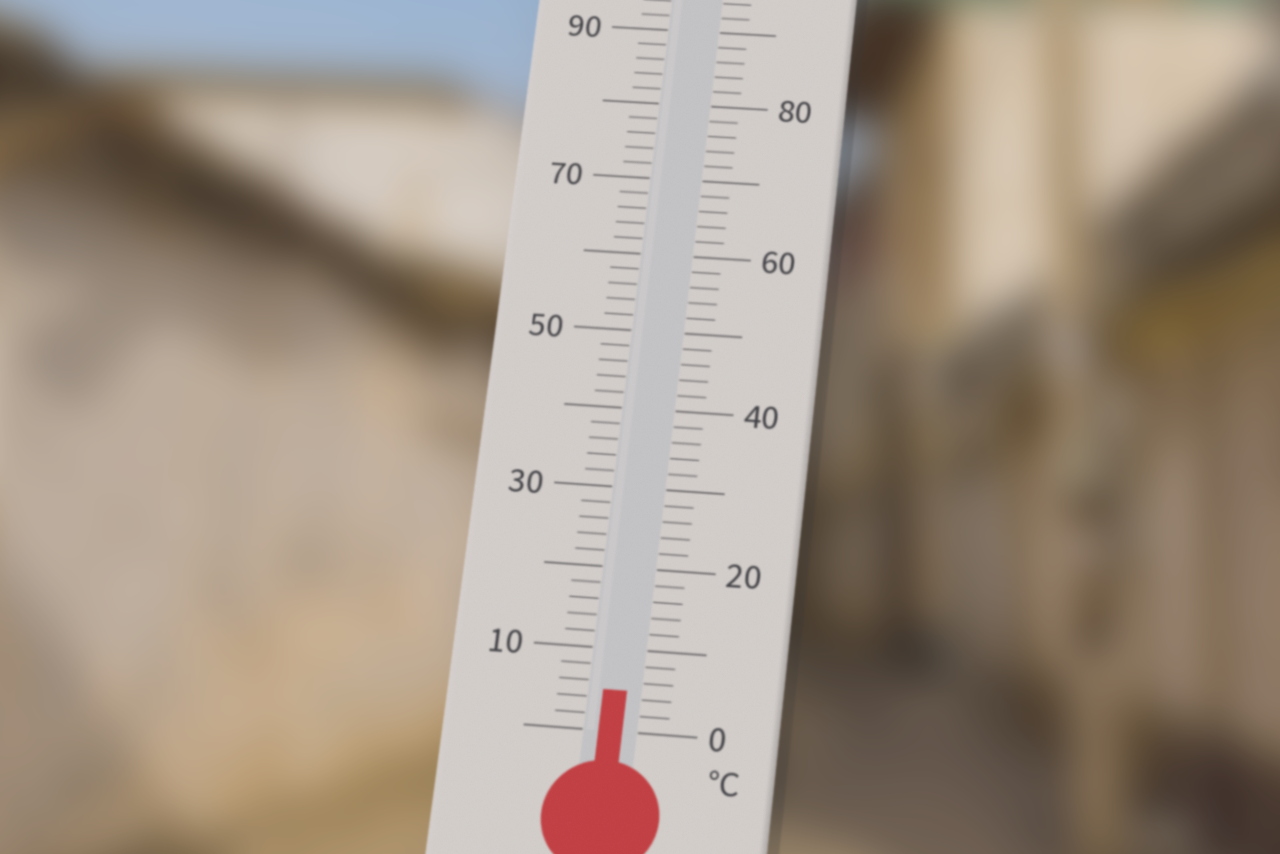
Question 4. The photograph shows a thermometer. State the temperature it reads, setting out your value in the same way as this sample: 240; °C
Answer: 5; °C
